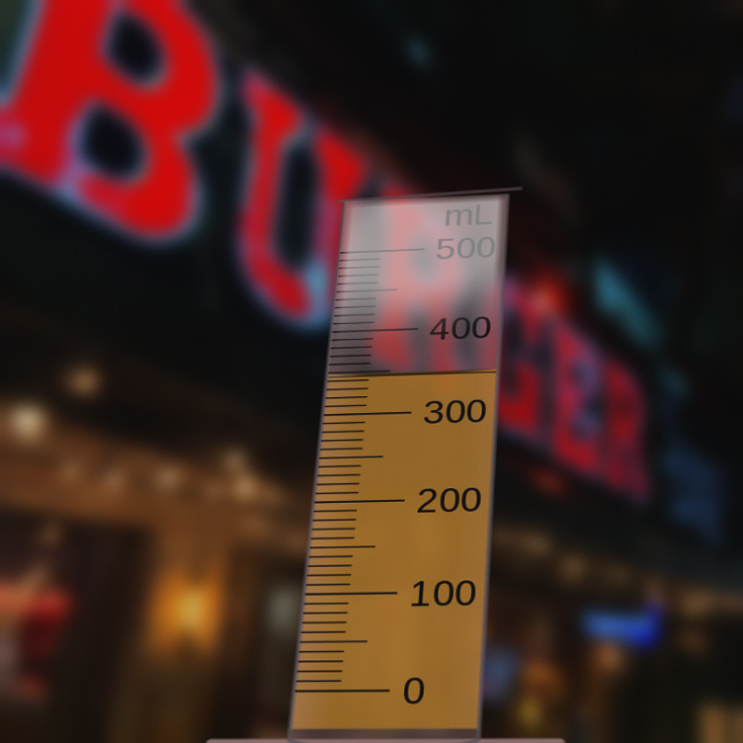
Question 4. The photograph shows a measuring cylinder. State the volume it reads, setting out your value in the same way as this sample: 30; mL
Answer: 345; mL
